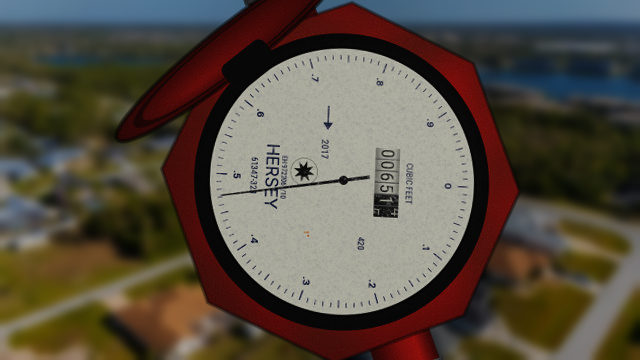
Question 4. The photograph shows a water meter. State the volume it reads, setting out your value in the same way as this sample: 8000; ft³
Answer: 6514.47; ft³
